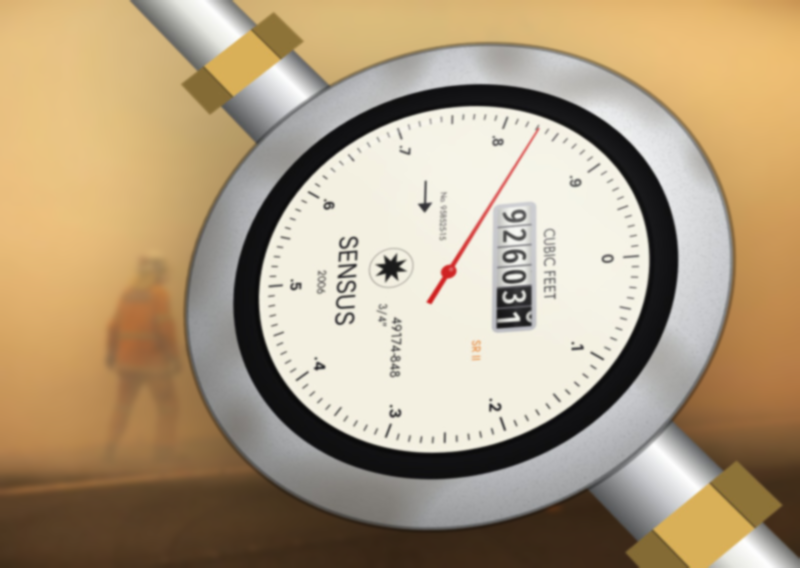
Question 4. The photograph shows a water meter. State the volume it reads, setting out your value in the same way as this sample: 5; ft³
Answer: 926030.83; ft³
